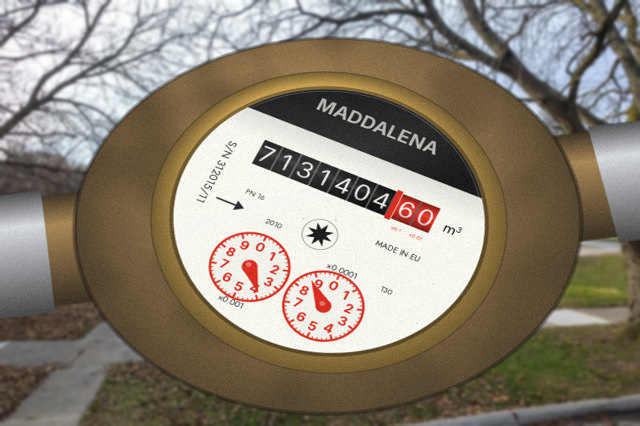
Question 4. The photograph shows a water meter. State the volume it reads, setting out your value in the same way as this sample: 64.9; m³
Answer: 7131404.6038; m³
